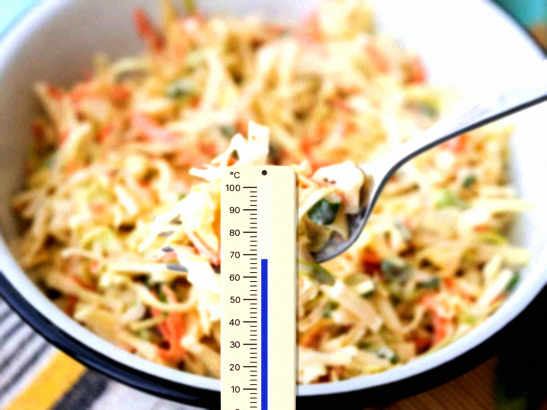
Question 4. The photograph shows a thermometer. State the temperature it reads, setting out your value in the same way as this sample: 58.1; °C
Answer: 68; °C
